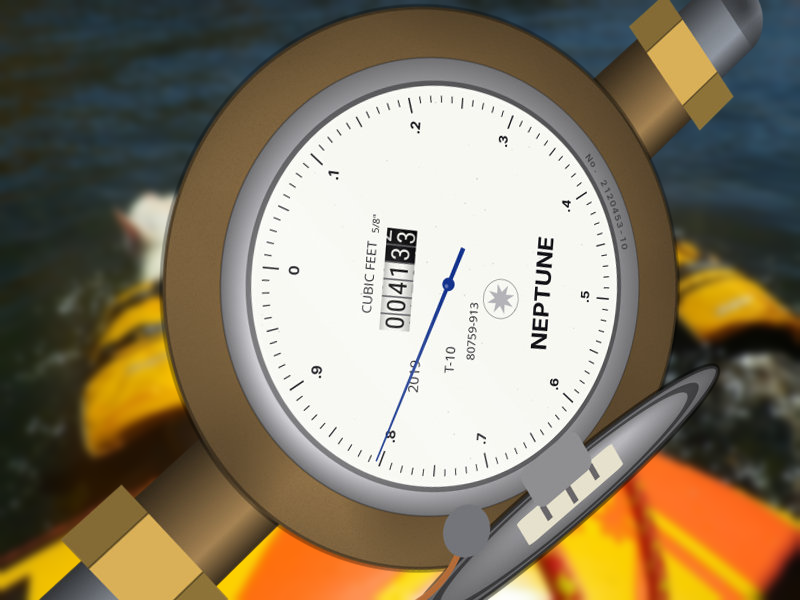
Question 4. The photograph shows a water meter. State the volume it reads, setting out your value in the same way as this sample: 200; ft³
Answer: 4132.80; ft³
